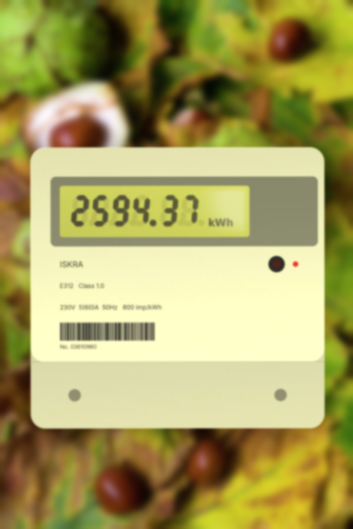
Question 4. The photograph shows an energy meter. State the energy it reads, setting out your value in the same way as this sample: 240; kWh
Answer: 2594.37; kWh
